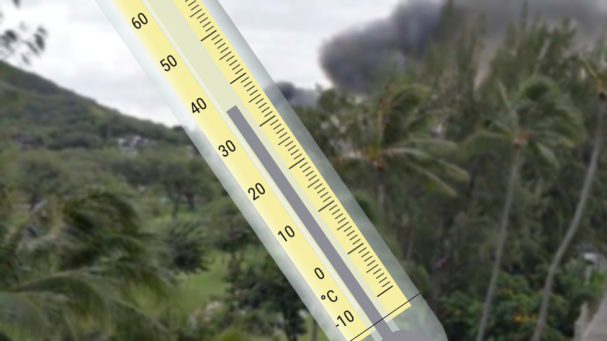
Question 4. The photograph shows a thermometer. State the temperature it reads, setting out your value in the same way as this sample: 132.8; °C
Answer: 36; °C
